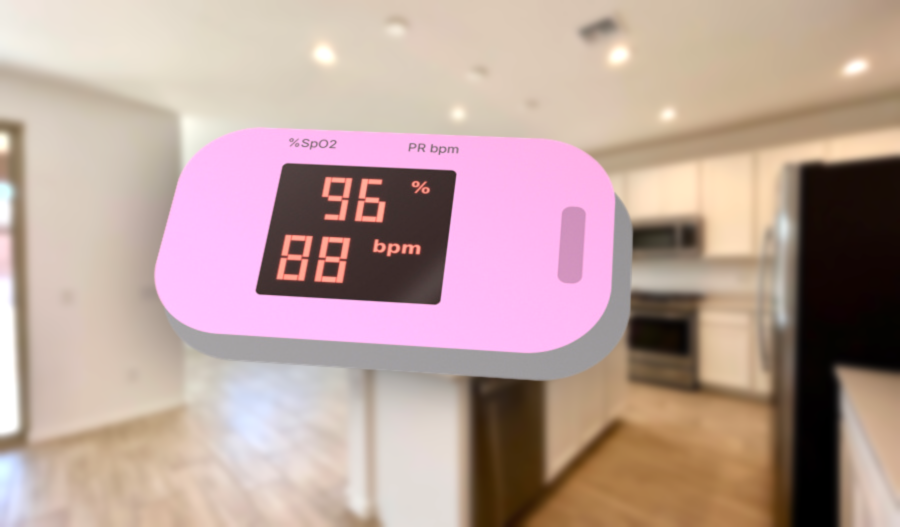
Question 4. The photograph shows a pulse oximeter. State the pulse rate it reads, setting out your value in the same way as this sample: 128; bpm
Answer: 88; bpm
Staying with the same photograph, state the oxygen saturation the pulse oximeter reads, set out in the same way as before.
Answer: 96; %
